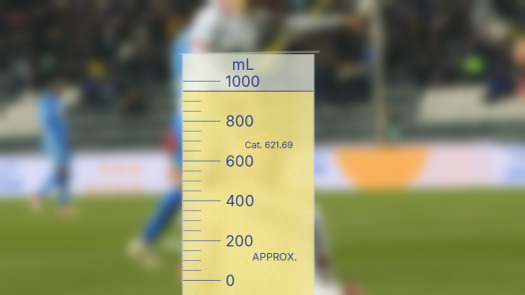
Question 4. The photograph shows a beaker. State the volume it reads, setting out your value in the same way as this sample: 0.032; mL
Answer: 950; mL
